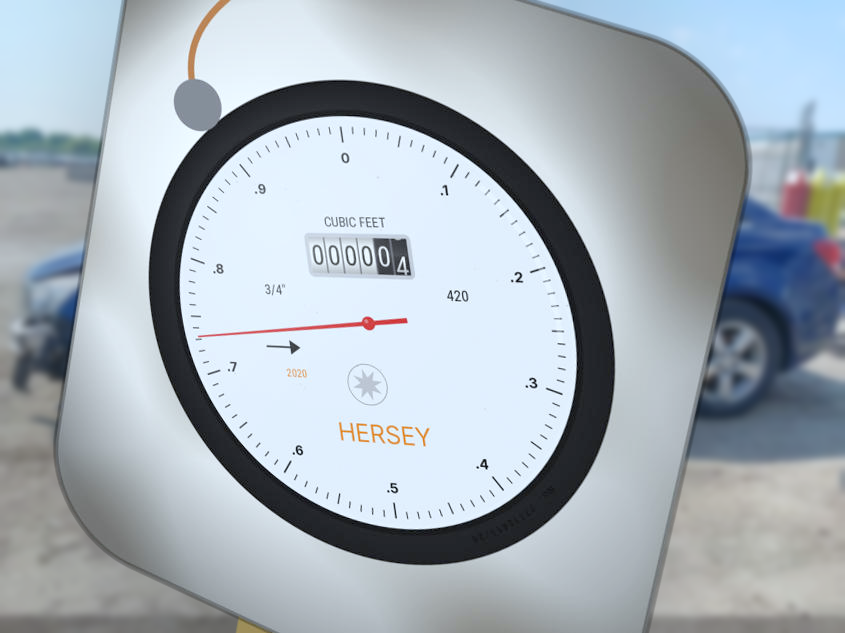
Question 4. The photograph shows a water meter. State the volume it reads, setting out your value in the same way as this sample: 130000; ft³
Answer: 3.73; ft³
